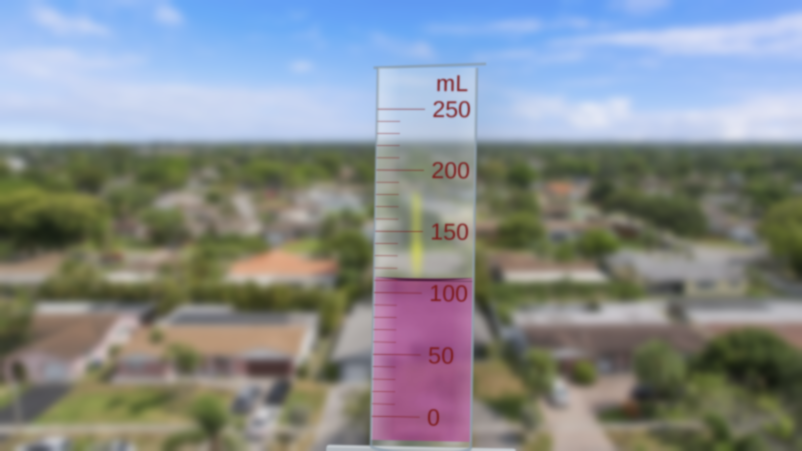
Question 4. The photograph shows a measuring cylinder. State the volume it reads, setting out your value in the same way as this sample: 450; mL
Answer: 110; mL
